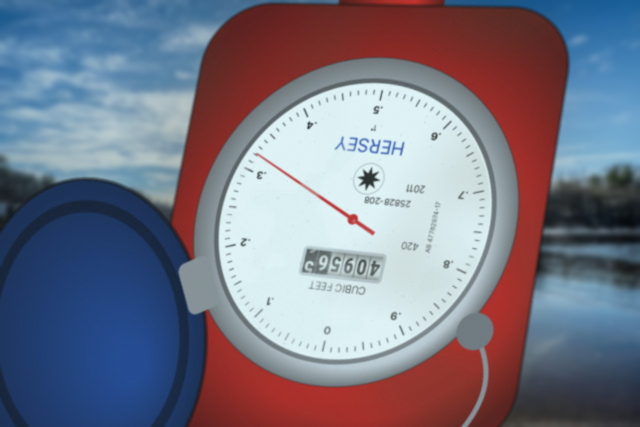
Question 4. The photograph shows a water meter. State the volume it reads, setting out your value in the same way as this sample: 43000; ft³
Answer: 409565.32; ft³
